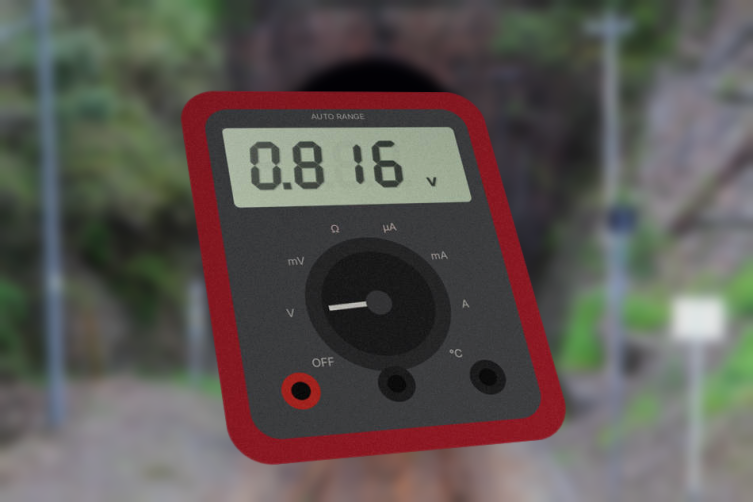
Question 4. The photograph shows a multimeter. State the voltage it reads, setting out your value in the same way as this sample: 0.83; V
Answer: 0.816; V
